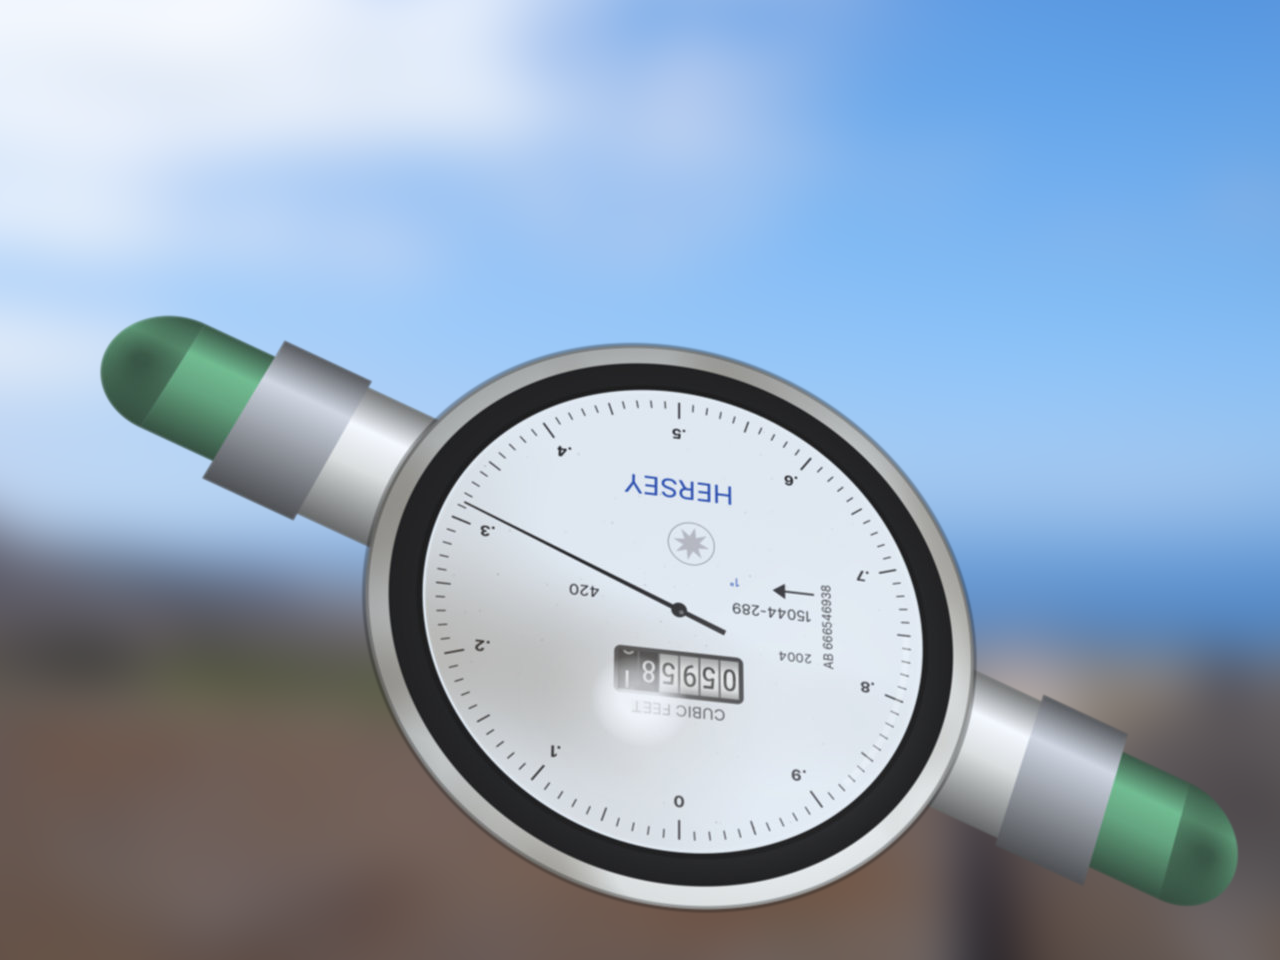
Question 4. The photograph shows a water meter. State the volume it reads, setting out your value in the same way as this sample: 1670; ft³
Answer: 59581.31; ft³
